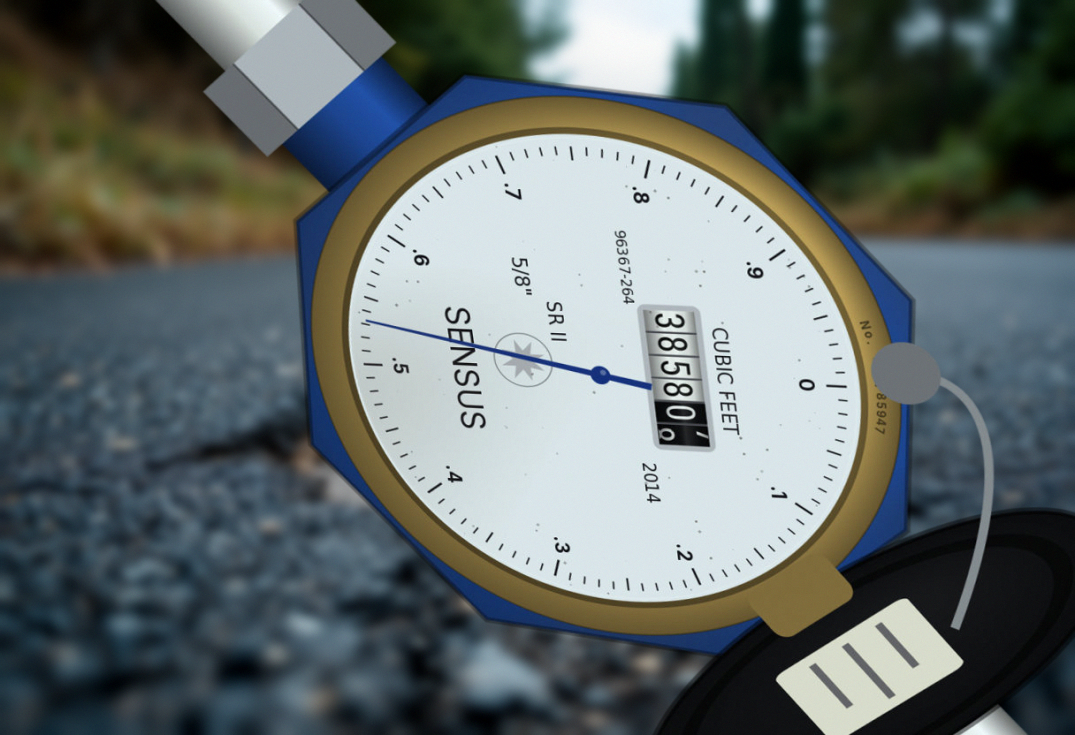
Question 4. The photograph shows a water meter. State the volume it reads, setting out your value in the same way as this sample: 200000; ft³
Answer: 385807.53; ft³
